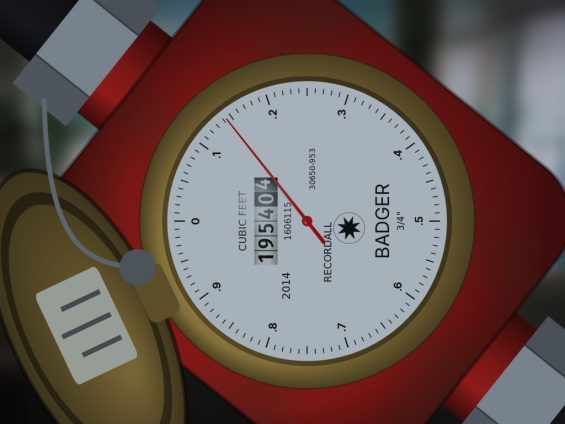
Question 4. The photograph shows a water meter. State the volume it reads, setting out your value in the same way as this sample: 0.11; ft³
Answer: 195404.14; ft³
